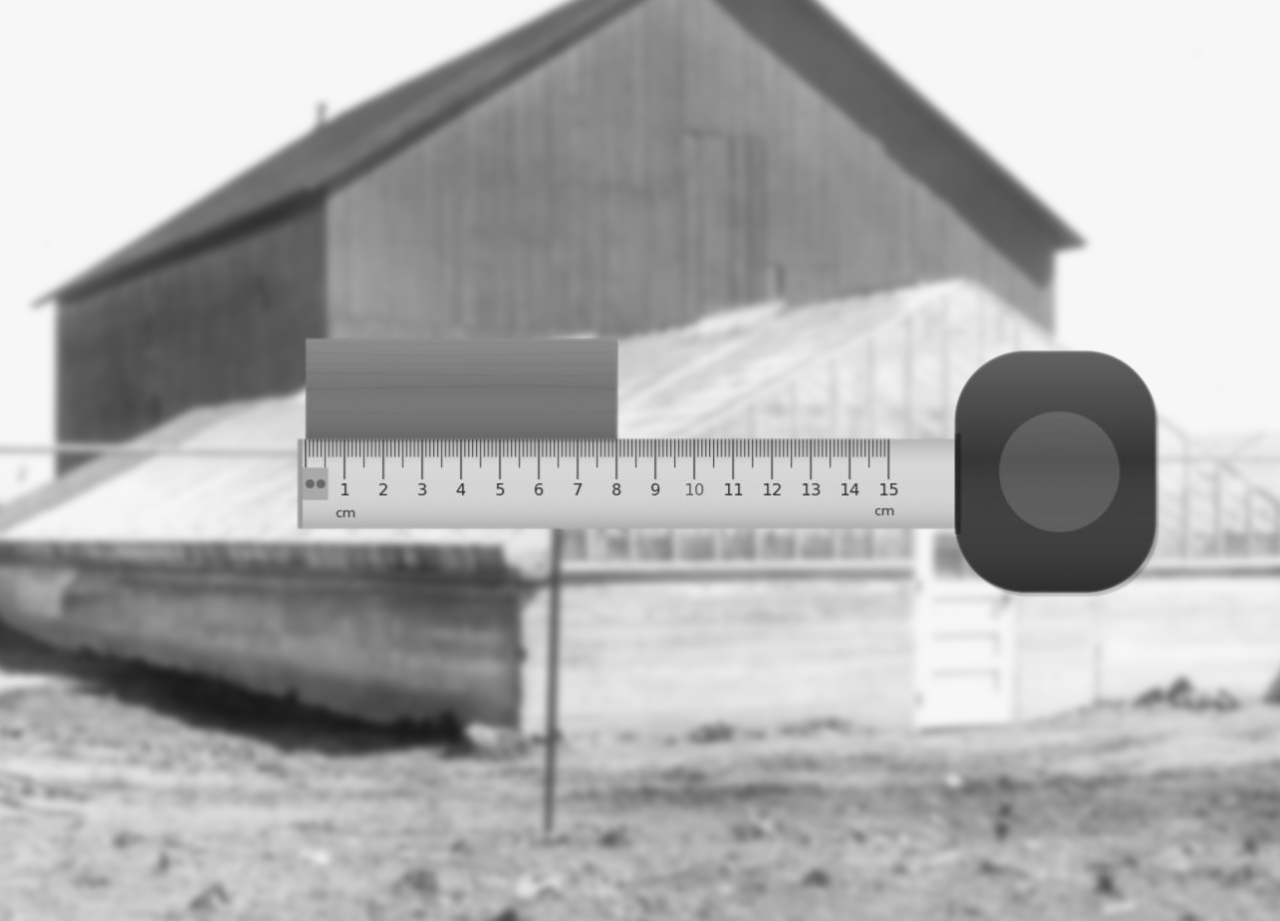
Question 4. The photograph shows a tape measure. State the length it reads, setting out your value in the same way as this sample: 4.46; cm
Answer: 8; cm
